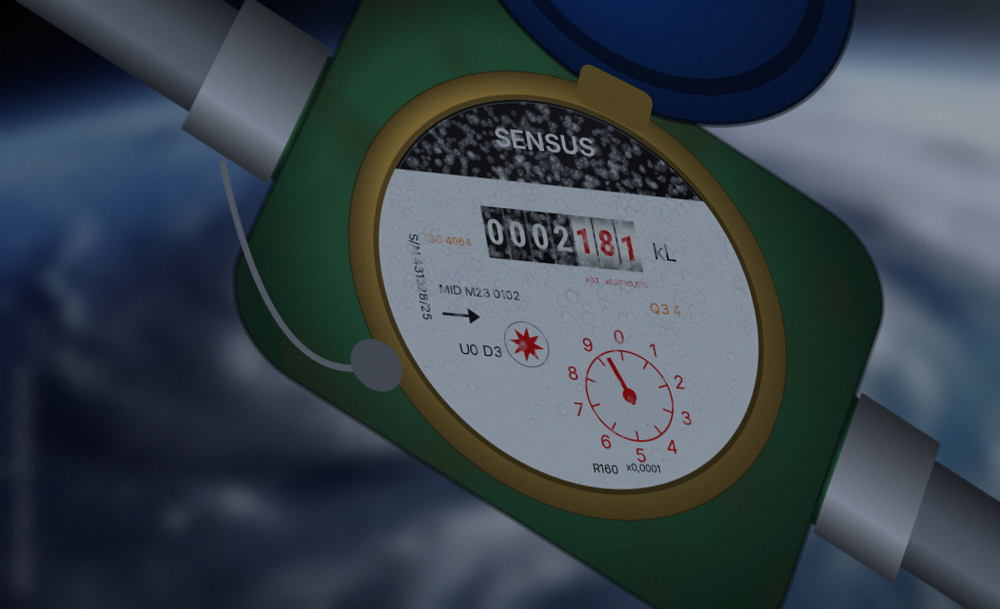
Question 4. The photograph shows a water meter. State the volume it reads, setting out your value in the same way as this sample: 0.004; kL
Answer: 2.1809; kL
